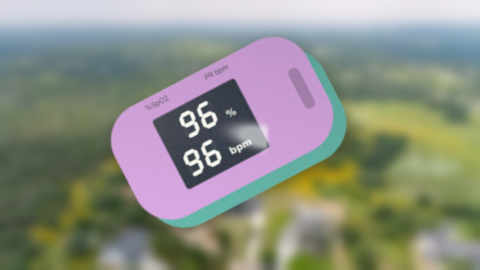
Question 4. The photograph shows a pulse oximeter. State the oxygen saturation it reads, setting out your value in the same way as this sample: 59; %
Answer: 96; %
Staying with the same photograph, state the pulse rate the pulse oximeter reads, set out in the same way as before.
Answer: 96; bpm
